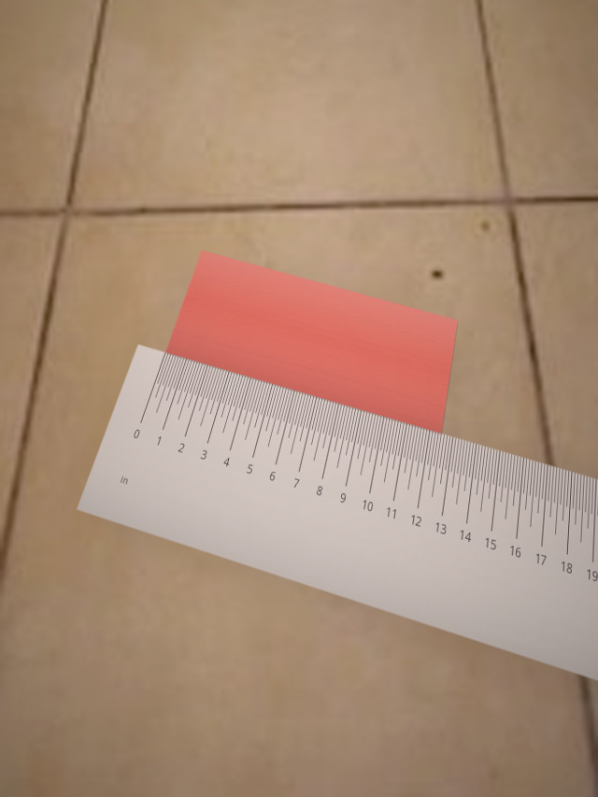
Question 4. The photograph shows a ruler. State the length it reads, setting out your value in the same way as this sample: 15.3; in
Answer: 12.5; in
